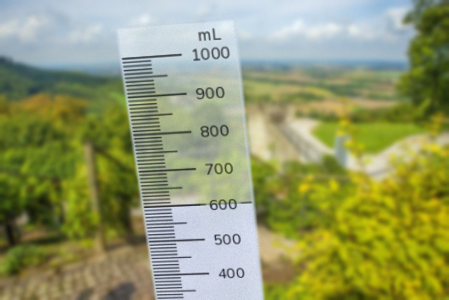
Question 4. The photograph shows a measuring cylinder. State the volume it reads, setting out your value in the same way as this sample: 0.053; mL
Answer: 600; mL
